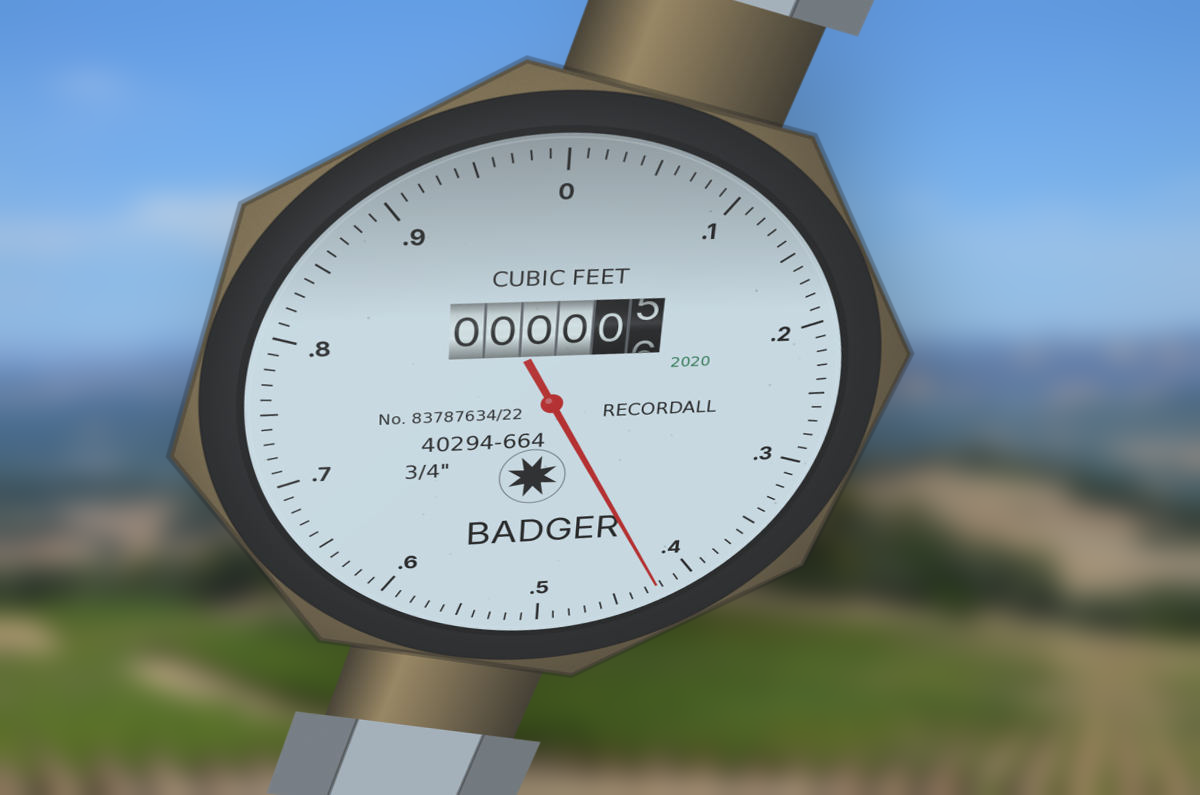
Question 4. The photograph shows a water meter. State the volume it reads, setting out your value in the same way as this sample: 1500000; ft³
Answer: 5.42; ft³
